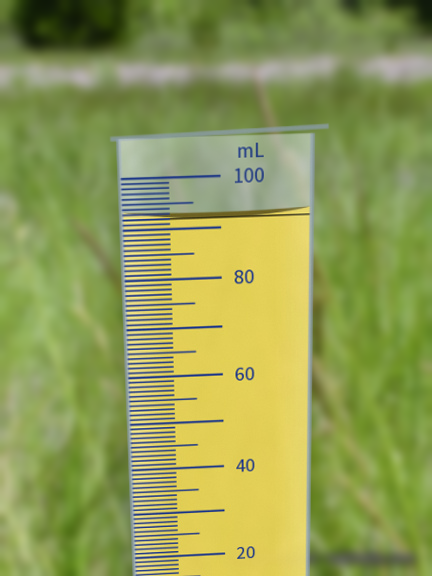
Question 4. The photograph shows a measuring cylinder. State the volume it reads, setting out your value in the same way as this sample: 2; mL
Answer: 92; mL
